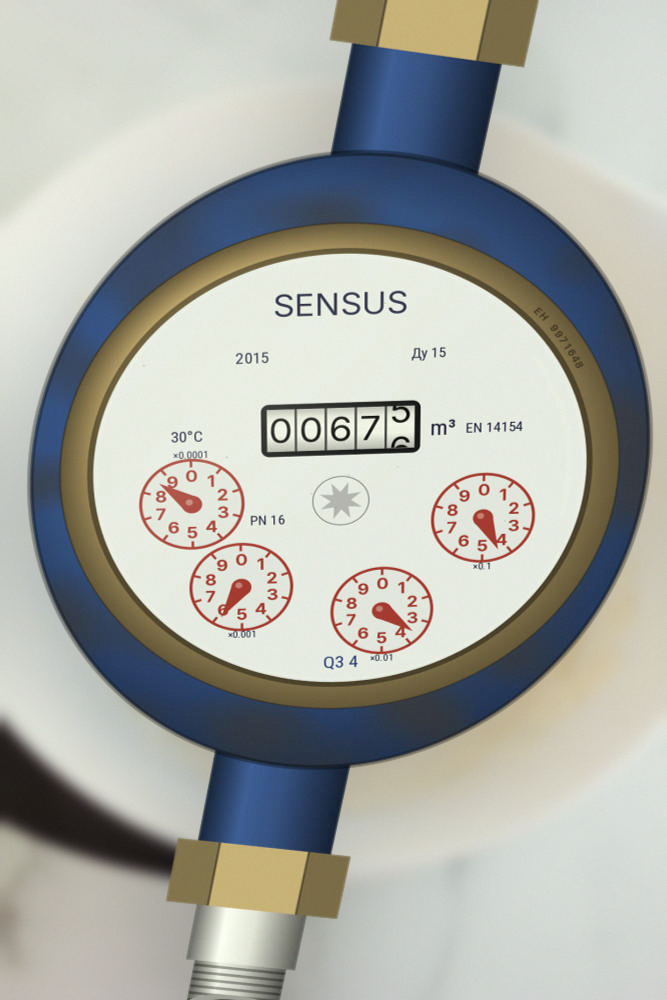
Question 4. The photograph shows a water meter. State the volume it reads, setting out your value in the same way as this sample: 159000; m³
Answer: 675.4358; m³
